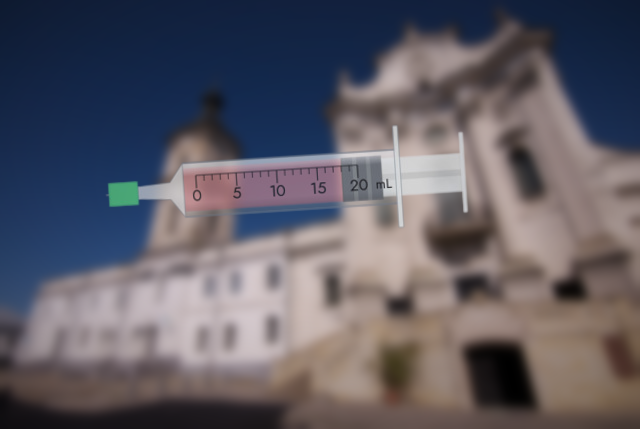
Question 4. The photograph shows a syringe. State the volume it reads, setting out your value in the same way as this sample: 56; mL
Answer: 18; mL
